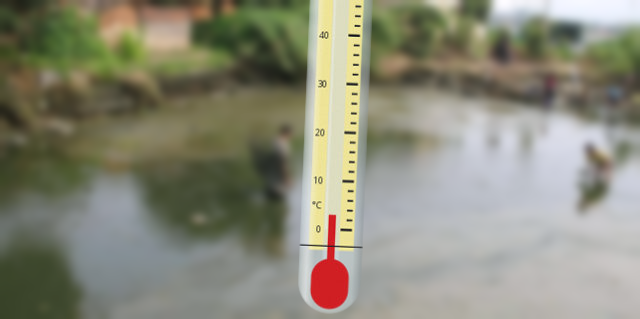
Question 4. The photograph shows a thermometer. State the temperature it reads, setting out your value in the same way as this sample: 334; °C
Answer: 3; °C
